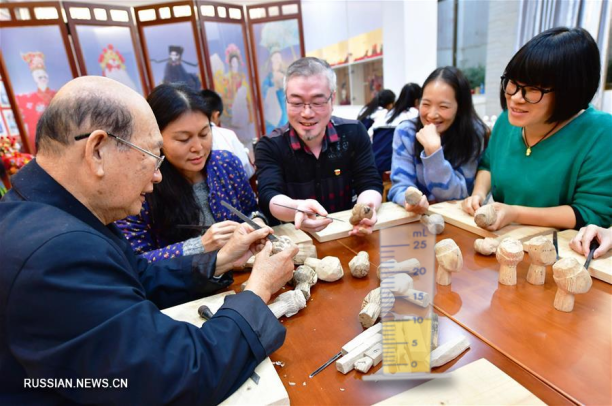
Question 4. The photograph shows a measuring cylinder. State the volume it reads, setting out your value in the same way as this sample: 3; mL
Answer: 10; mL
